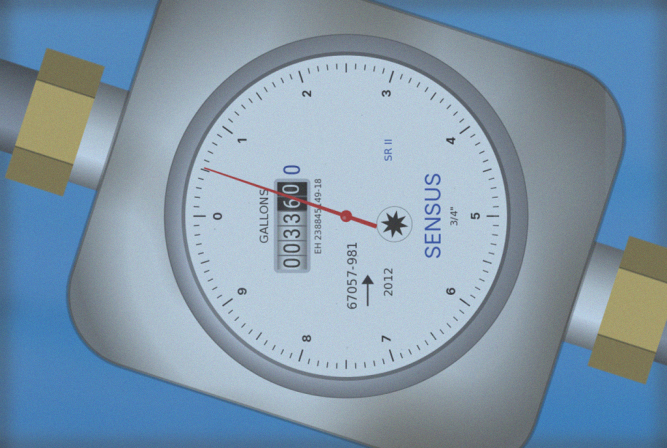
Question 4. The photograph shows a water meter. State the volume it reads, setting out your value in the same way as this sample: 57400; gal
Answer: 33600.5; gal
